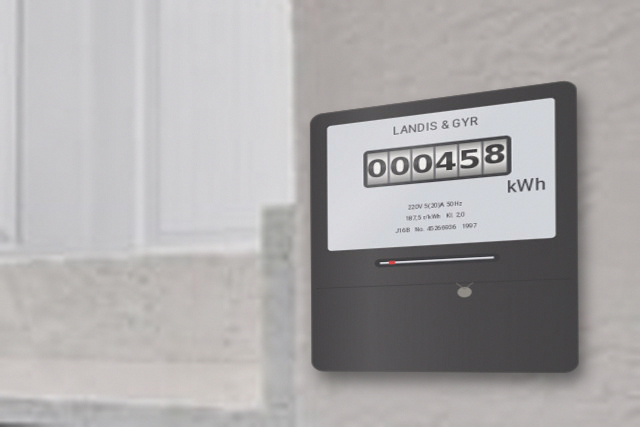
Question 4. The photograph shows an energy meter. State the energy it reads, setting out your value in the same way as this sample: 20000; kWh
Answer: 458; kWh
